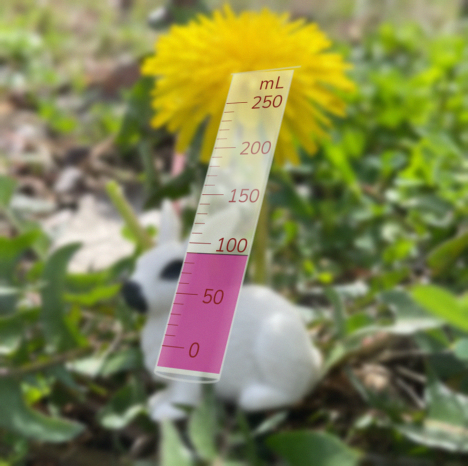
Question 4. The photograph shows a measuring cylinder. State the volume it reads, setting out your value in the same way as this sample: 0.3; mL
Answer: 90; mL
